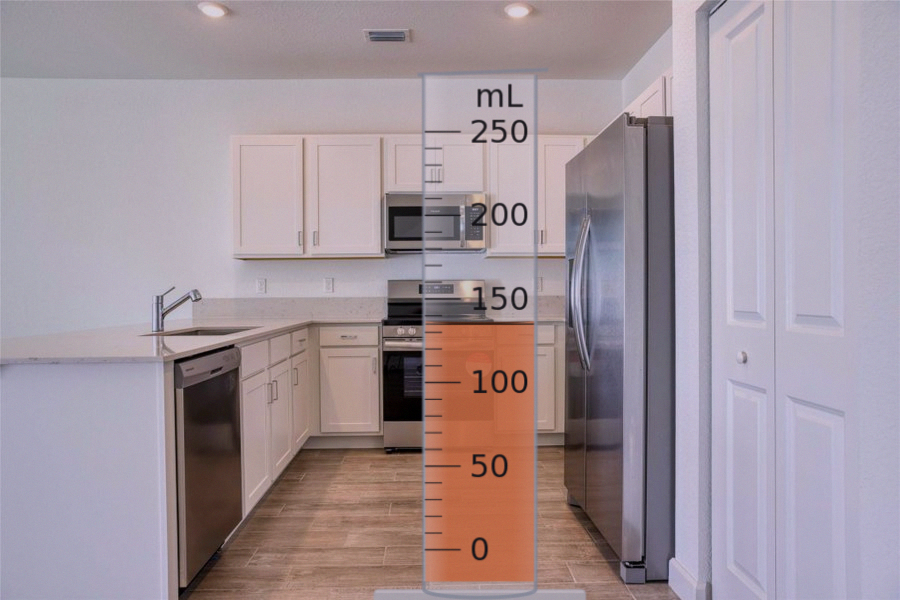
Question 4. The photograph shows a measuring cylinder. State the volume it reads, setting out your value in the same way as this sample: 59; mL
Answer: 135; mL
